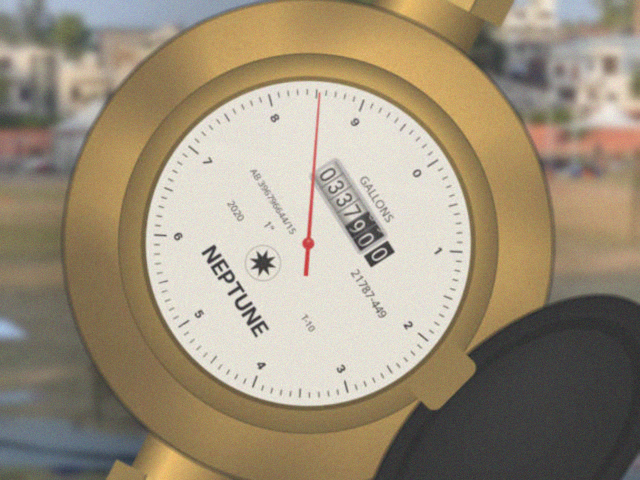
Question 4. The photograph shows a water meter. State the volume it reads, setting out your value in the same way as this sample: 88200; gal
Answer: 337898.5; gal
